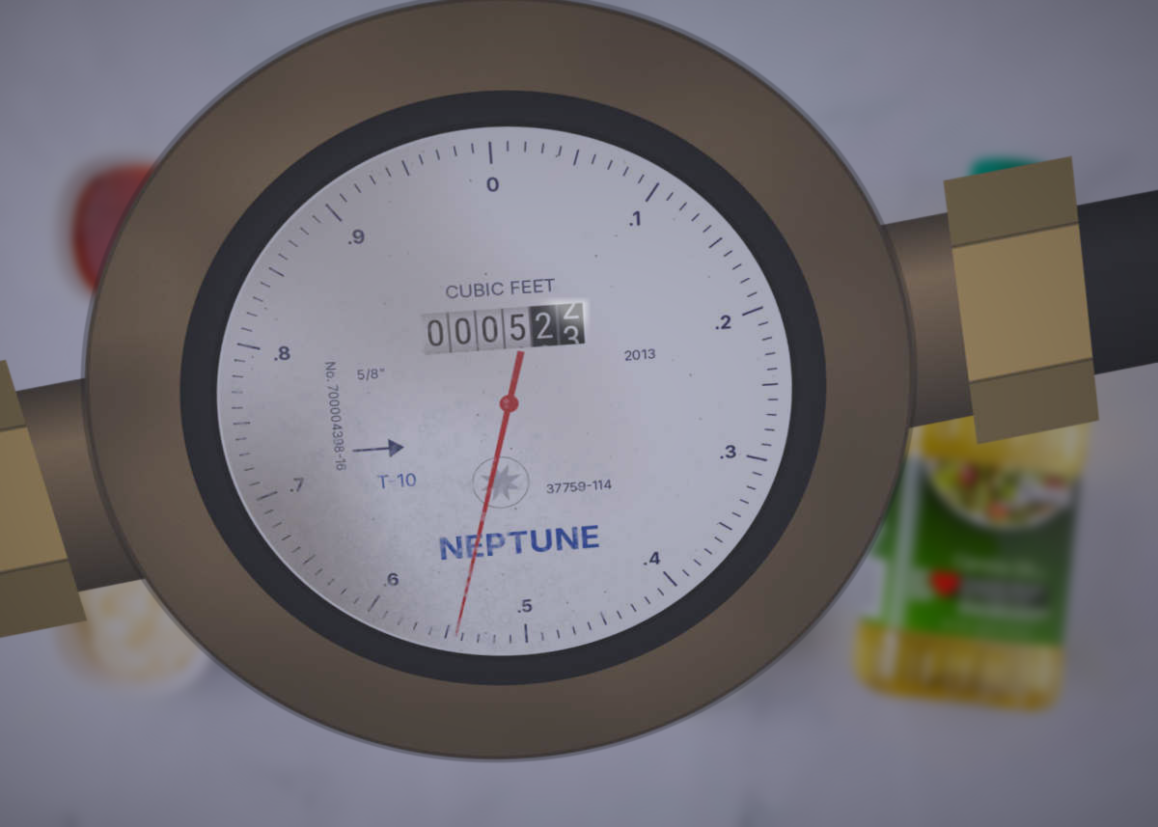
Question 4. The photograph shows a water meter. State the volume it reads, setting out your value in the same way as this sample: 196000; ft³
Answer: 522.54; ft³
